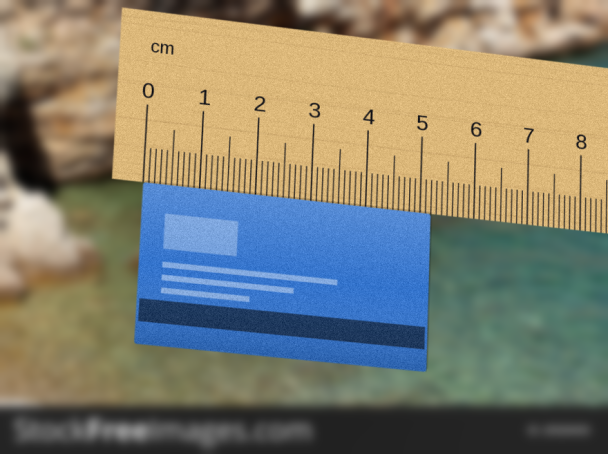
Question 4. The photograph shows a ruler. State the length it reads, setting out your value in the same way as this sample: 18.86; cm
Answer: 5.2; cm
